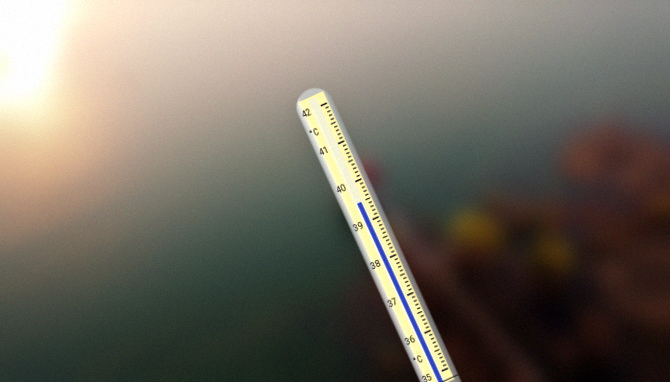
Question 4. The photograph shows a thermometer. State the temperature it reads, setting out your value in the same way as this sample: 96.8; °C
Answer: 39.5; °C
